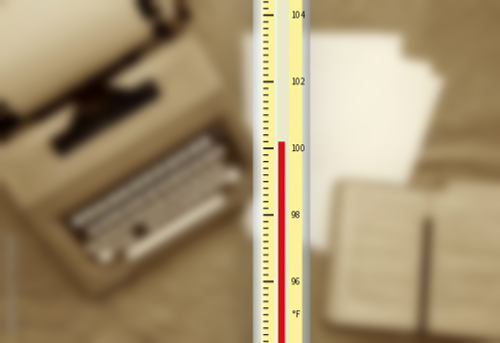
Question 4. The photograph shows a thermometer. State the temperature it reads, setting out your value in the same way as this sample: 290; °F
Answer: 100.2; °F
